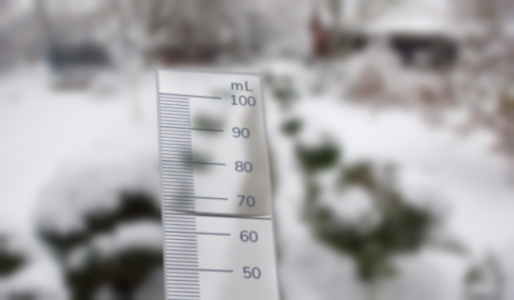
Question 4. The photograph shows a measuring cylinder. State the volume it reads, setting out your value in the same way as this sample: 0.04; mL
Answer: 65; mL
